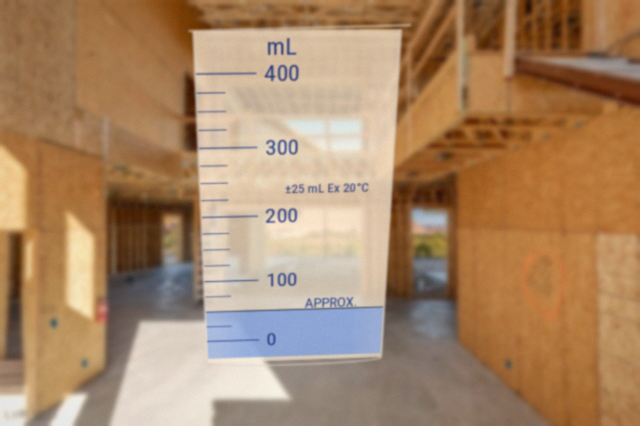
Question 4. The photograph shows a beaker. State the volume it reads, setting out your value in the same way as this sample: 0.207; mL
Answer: 50; mL
